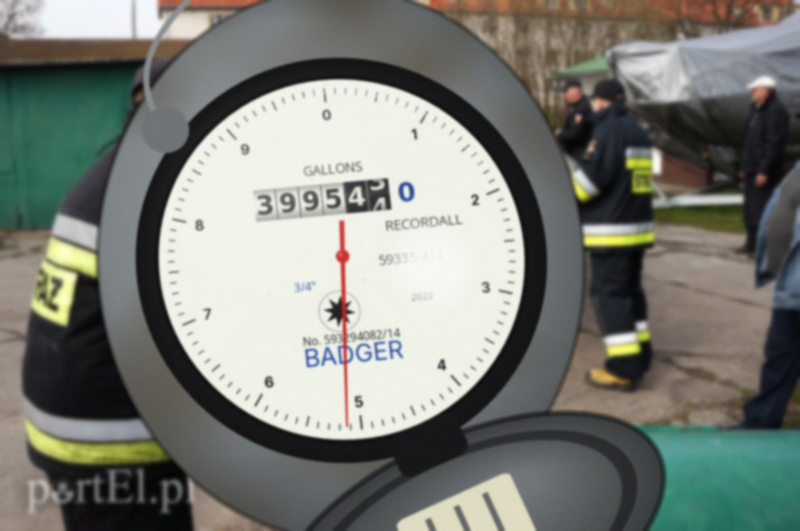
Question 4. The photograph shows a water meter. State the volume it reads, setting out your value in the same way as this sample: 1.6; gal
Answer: 3995435.1; gal
